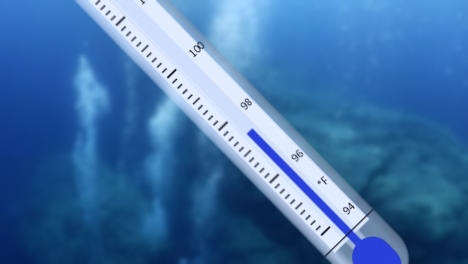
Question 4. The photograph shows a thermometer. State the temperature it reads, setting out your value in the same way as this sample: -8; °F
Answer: 97.4; °F
